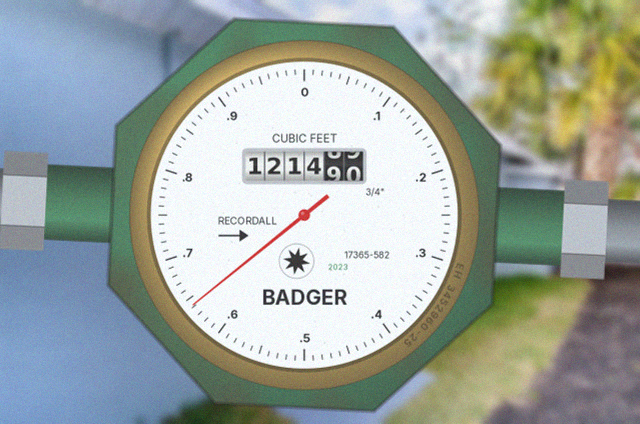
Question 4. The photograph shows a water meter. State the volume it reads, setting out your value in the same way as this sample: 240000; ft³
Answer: 121489.64; ft³
